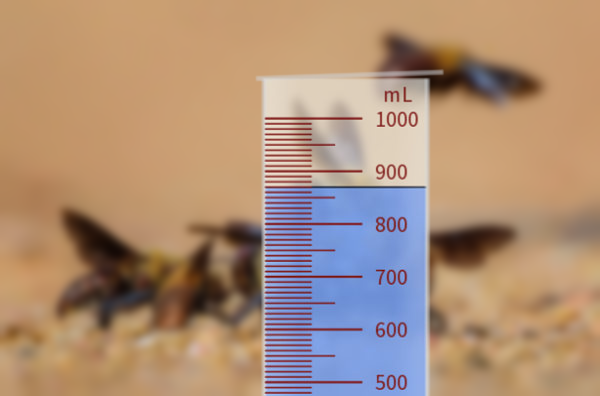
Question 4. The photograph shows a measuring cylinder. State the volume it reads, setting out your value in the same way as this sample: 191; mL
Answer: 870; mL
